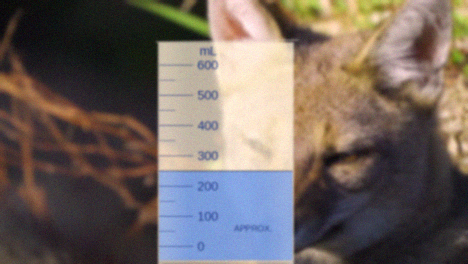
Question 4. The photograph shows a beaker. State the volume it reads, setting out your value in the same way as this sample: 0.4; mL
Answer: 250; mL
